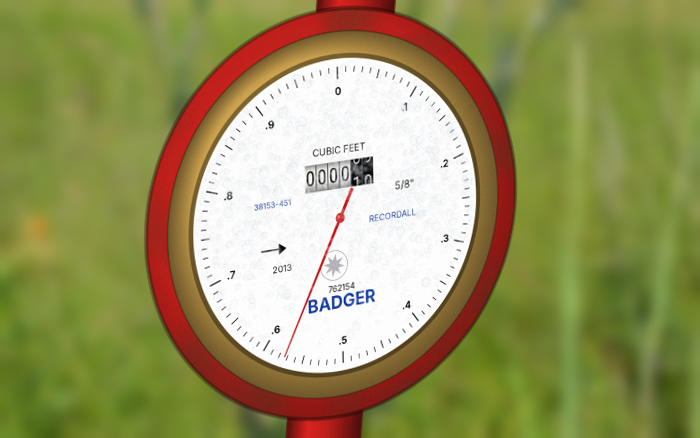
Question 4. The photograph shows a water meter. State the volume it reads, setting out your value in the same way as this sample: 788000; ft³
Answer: 9.57; ft³
